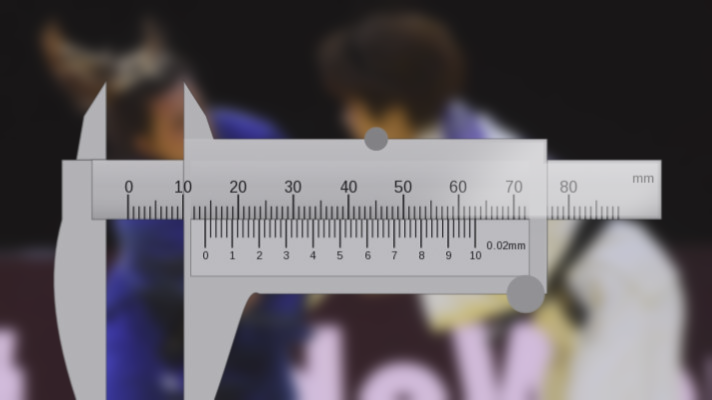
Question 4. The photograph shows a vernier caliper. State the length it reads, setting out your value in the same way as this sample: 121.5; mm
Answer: 14.0; mm
